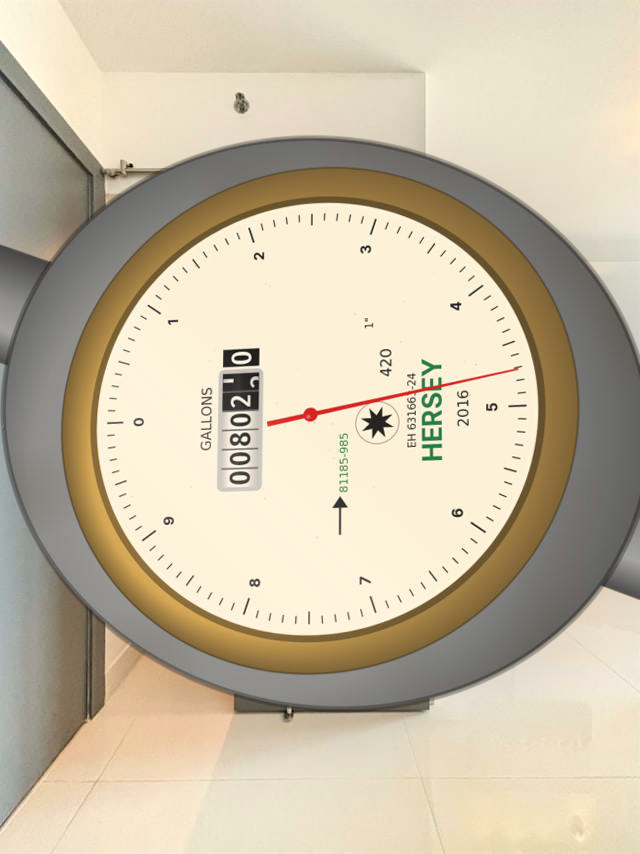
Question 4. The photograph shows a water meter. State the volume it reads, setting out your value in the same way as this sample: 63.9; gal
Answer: 80214.7; gal
